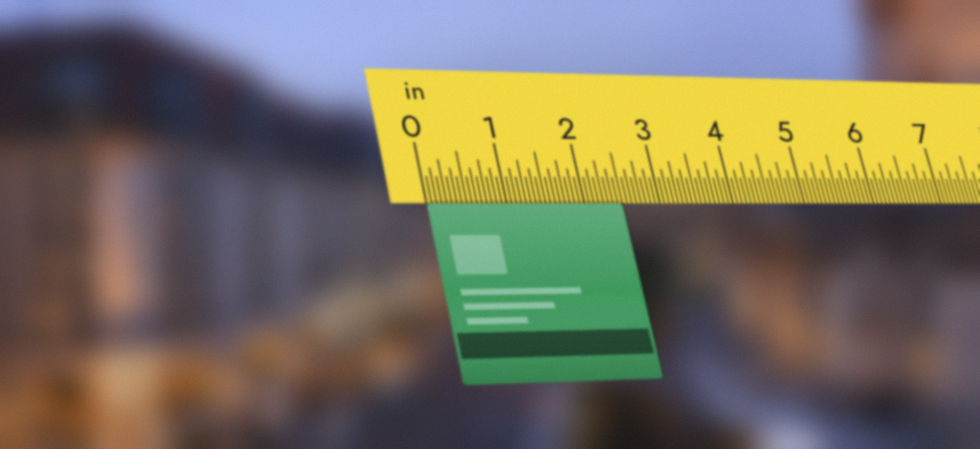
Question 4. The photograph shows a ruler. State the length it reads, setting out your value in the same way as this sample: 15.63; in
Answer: 2.5; in
